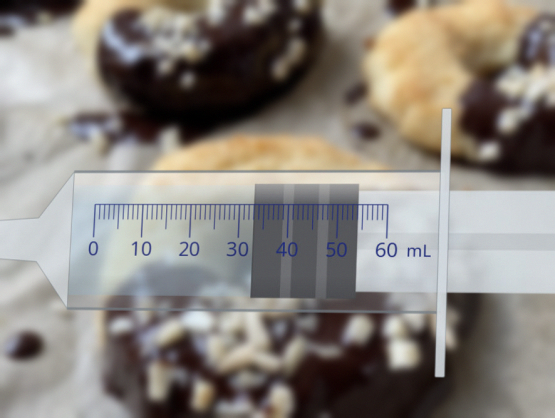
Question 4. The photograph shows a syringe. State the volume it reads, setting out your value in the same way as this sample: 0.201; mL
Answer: 33; mL
